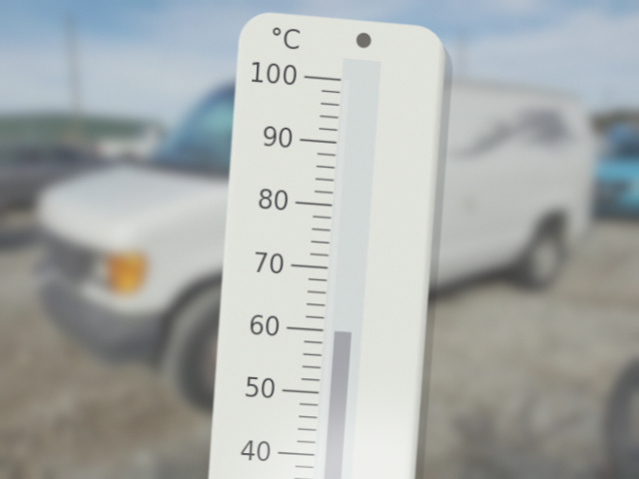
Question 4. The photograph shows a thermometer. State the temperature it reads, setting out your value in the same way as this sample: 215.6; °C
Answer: 60; °C
